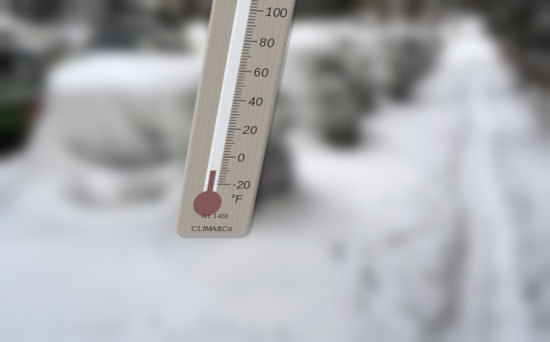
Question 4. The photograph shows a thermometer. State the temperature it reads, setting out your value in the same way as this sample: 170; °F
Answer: -10; °F
